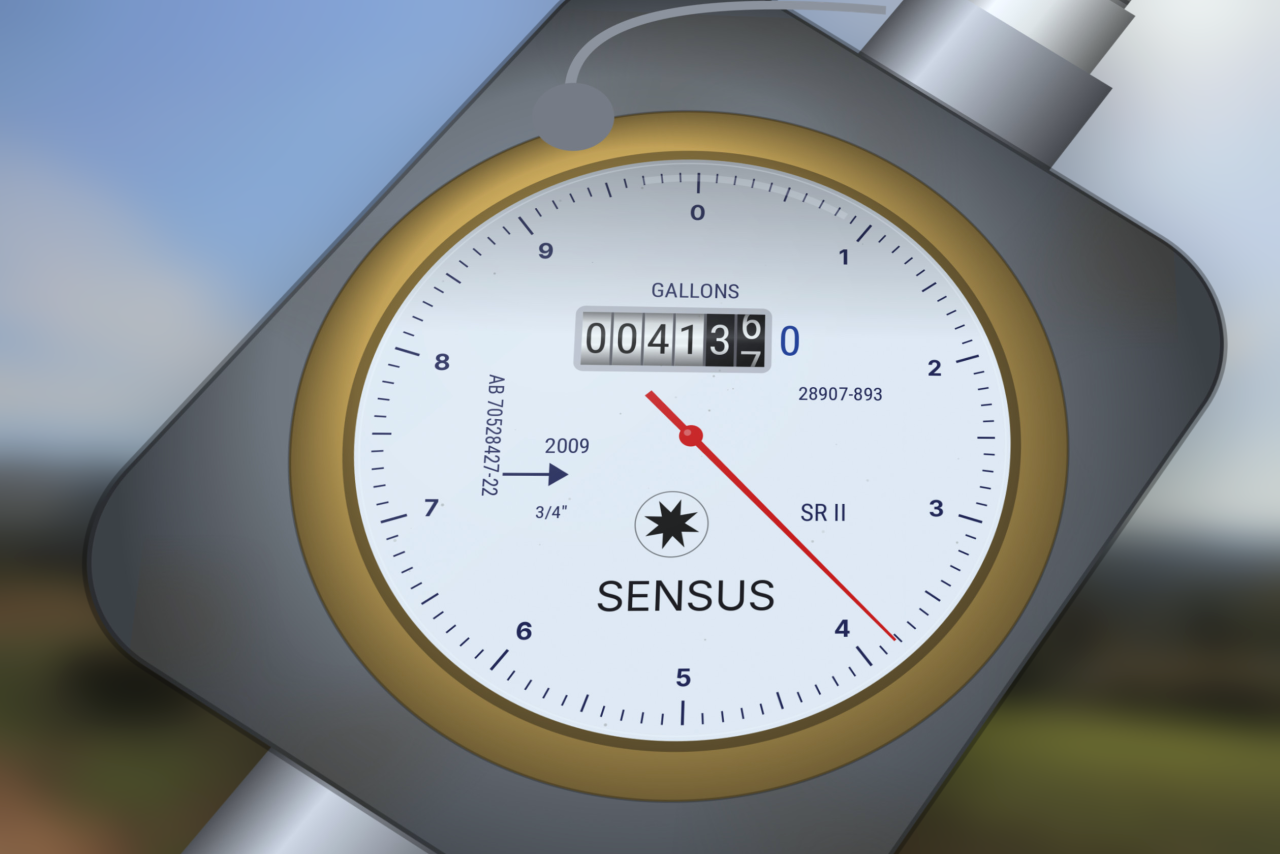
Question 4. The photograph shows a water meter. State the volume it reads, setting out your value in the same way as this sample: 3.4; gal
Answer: 41363.8; gal
